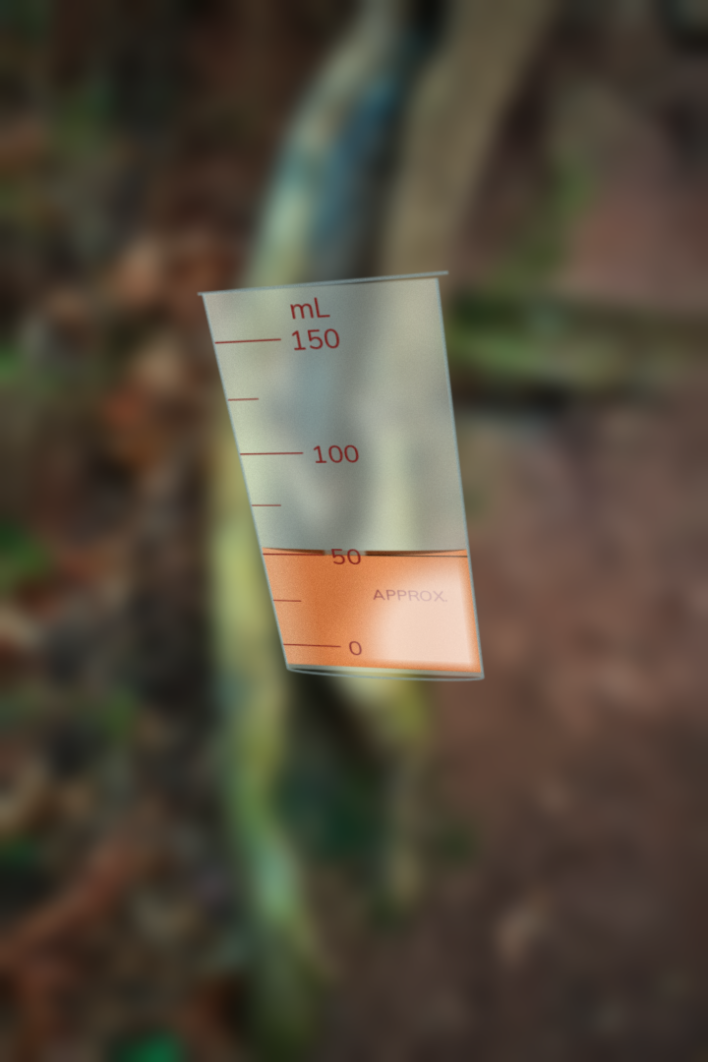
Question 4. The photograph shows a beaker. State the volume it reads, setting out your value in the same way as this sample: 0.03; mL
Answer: 50; mL
